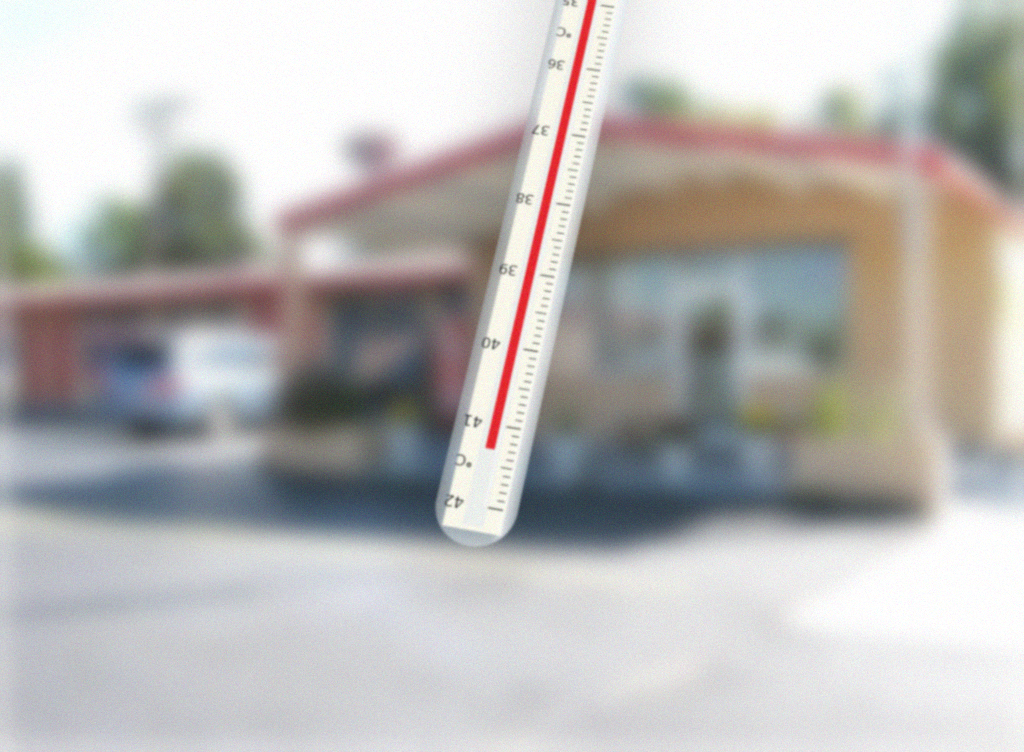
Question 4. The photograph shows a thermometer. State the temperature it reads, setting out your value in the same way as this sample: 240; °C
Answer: 41.3; °C
